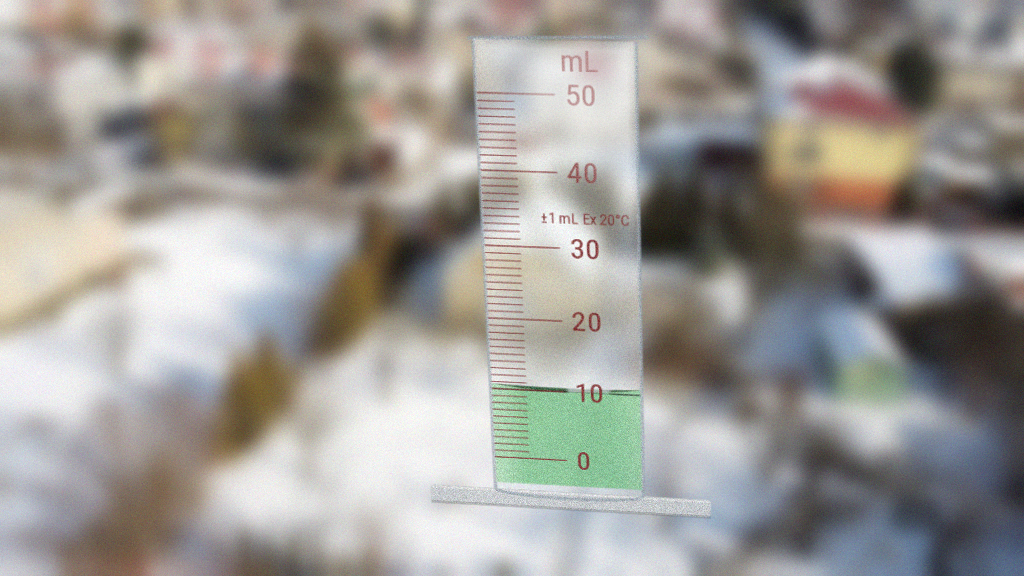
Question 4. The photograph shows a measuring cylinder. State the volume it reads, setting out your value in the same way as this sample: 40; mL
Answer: 10; mL
